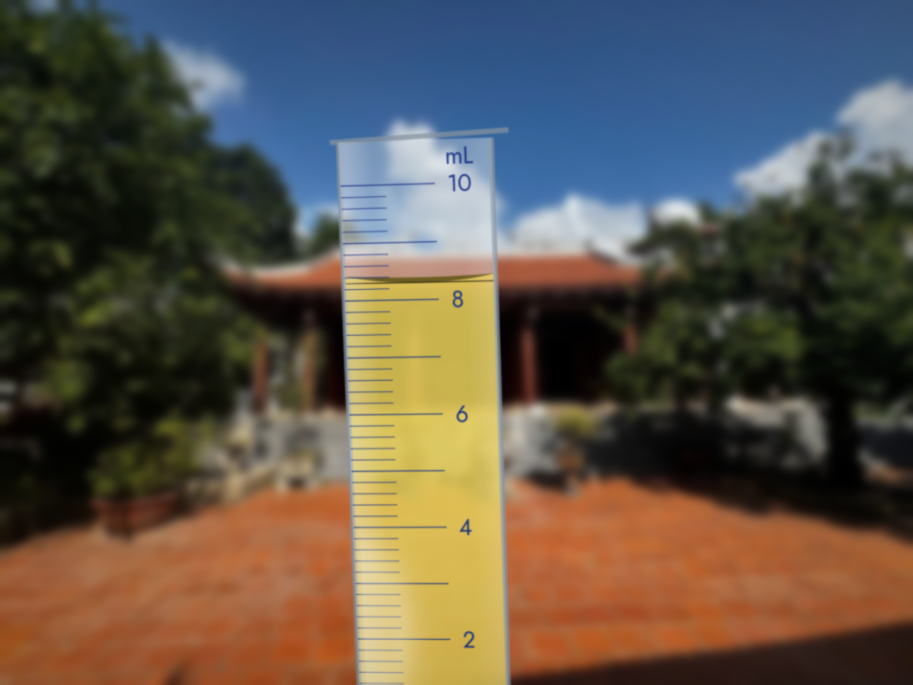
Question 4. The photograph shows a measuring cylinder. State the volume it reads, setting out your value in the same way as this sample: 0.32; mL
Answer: 8.3; mL
